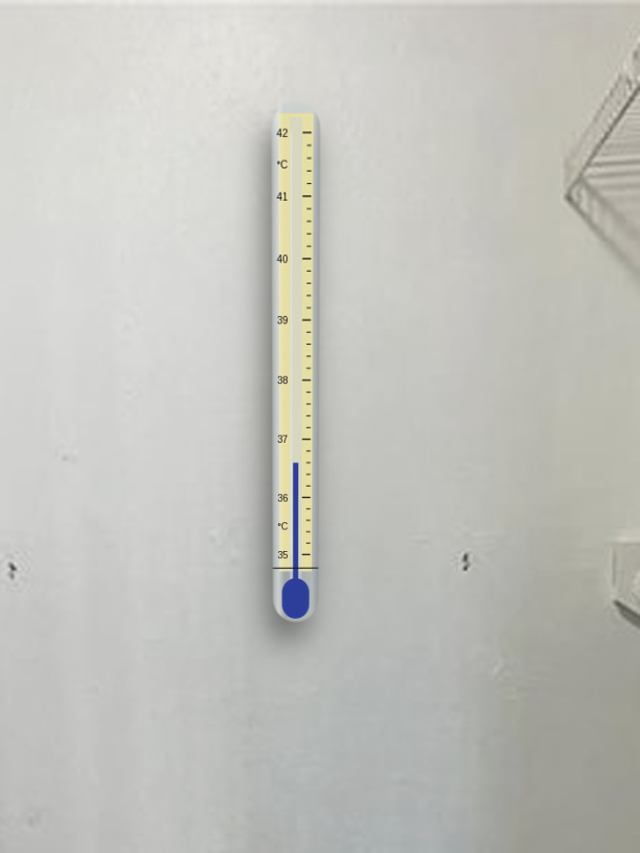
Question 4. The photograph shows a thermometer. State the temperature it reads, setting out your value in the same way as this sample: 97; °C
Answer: 36.6; °C
